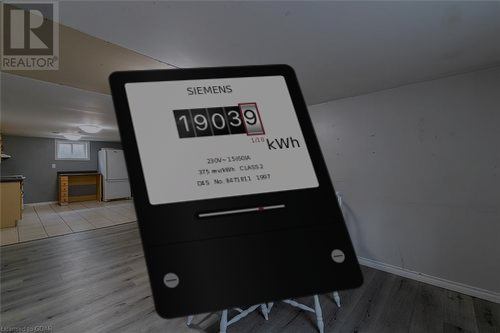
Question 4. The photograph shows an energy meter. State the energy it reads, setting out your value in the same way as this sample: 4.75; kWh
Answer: 1903.9; kWh
